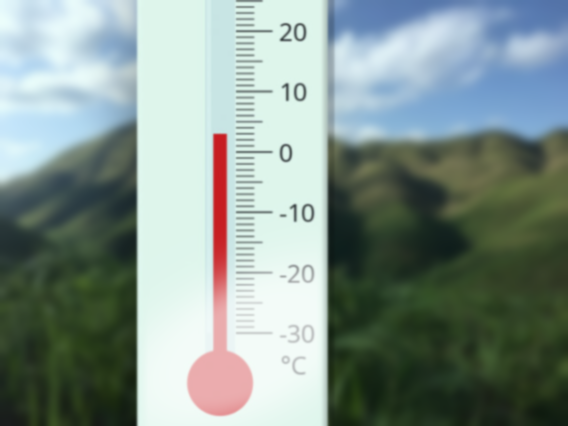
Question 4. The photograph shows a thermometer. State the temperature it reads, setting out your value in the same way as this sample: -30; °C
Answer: 3; °C
